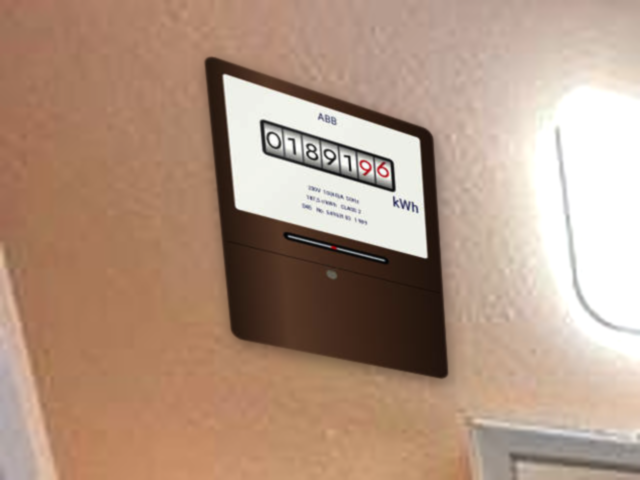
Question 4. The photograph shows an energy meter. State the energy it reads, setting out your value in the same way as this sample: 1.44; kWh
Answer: 1891.96; kWh
